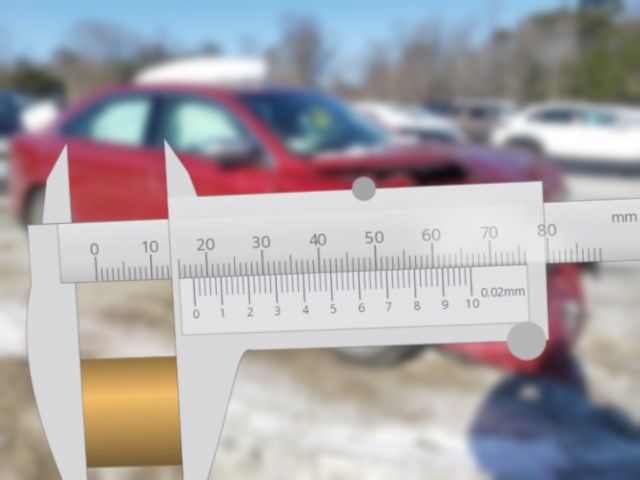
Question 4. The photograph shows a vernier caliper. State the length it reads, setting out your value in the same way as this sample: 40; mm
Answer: 17.5; mm
